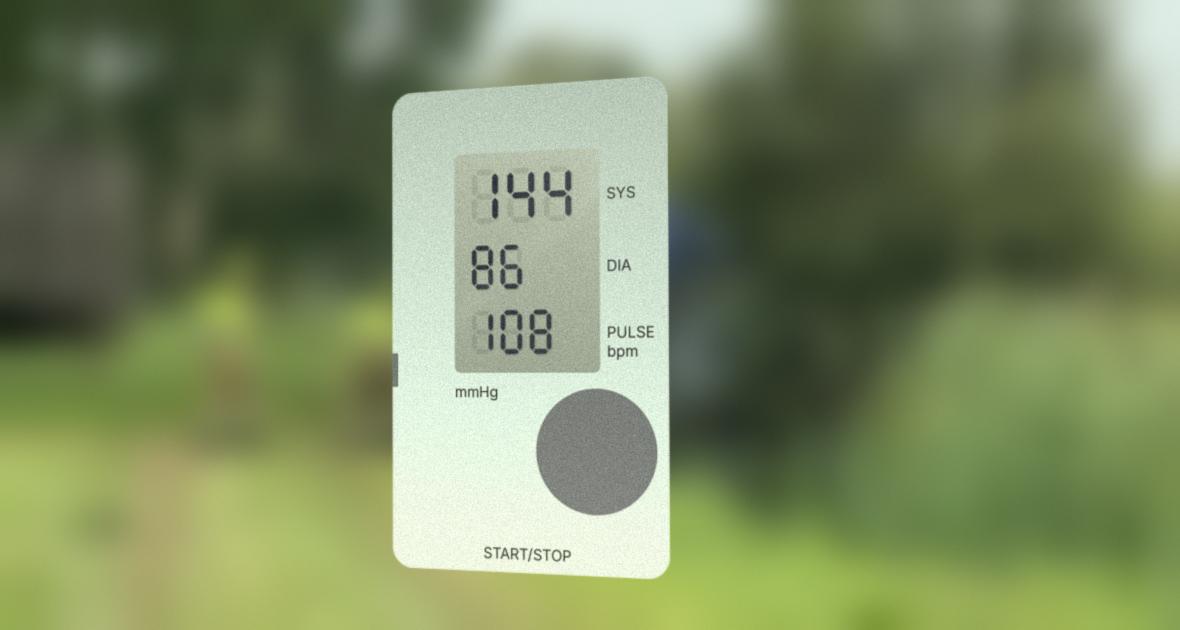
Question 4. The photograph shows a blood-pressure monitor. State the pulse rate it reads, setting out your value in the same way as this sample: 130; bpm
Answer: 108; bpm
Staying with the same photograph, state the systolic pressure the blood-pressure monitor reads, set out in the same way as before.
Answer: 144; mmHg
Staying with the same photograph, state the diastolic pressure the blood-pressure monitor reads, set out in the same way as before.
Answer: 86; mmHg
